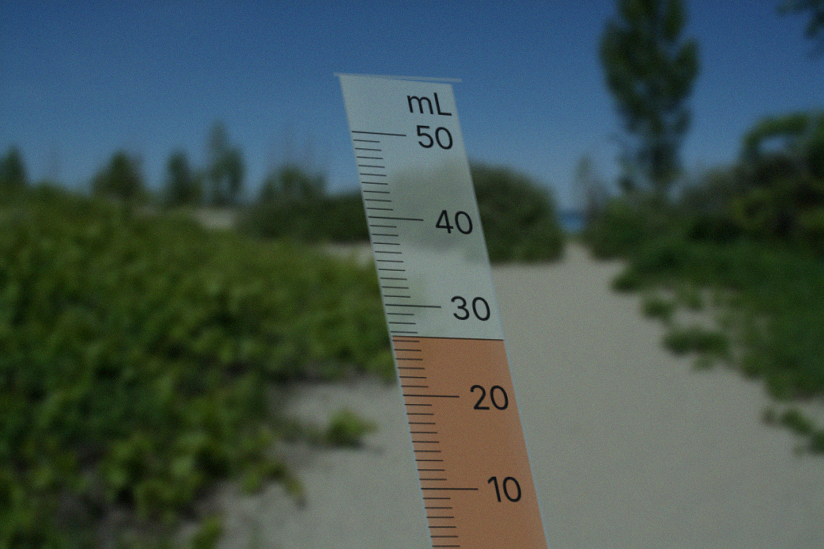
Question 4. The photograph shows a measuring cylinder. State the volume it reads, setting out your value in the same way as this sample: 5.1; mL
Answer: 26.5; mL
